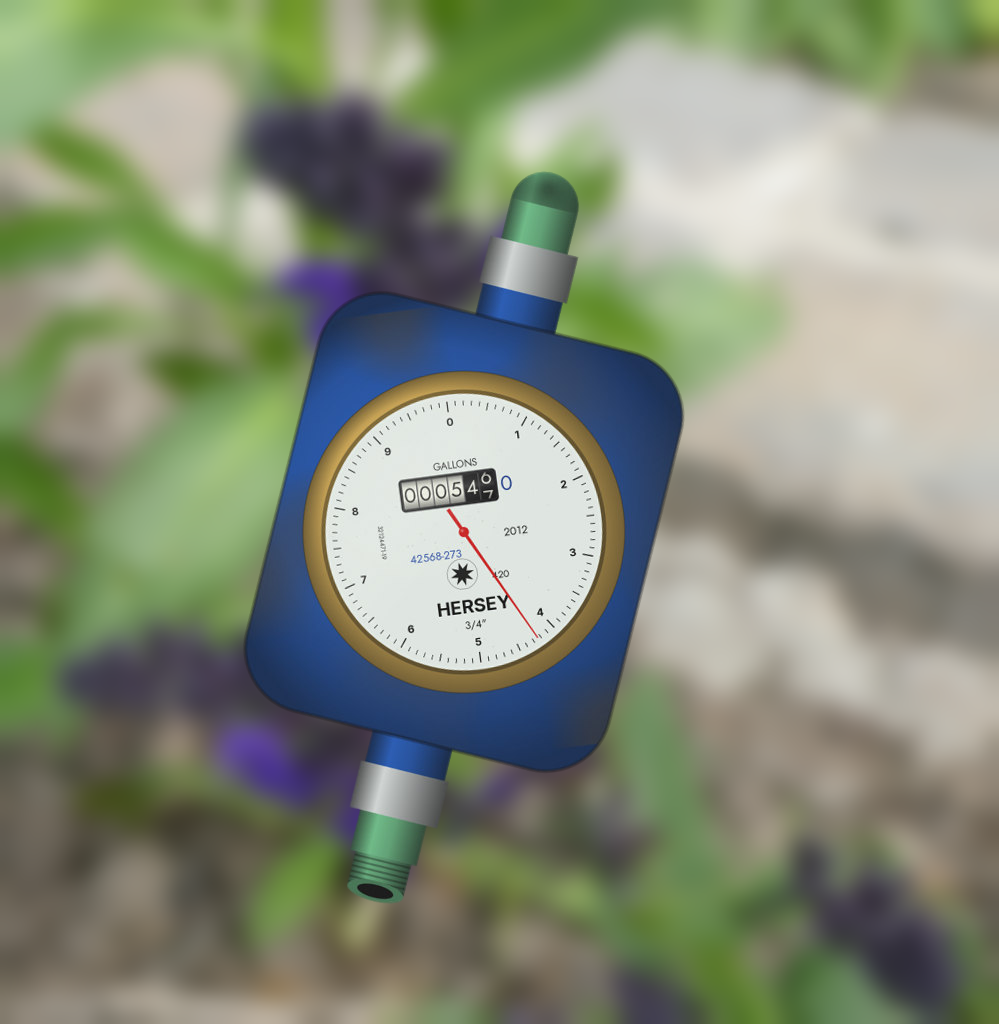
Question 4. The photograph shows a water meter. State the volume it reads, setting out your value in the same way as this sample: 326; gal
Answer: 5464.2; gal
